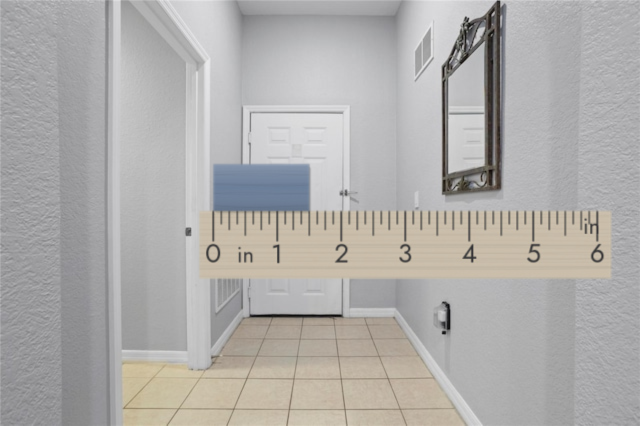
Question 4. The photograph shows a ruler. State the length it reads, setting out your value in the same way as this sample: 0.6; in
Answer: 1.5; in
